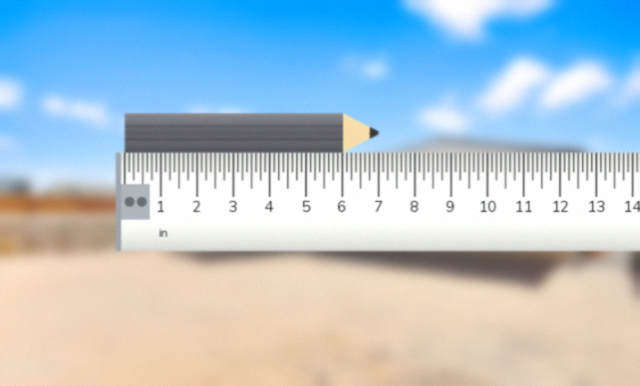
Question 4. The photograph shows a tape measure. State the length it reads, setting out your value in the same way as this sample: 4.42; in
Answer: 7; in
